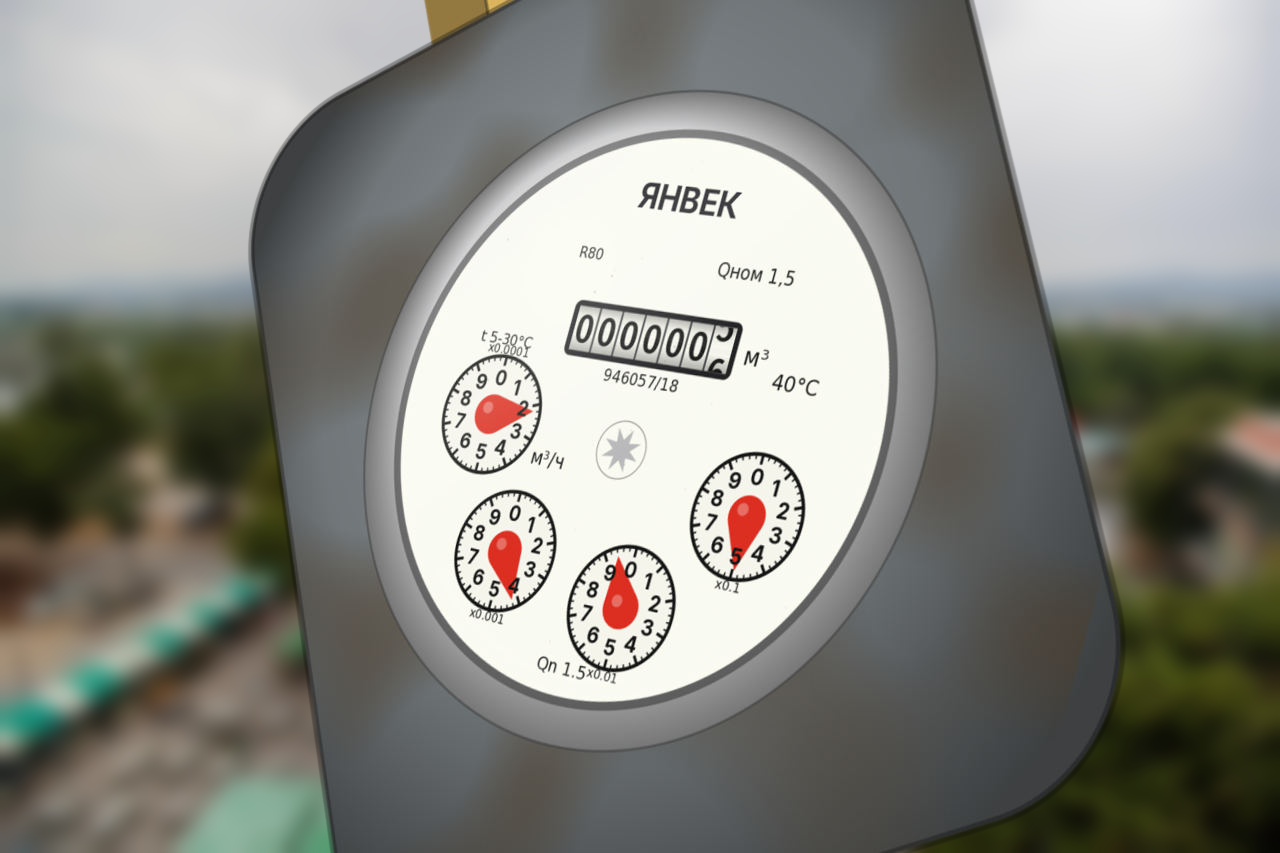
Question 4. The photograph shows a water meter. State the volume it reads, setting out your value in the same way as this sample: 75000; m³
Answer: 5.4942; m³
